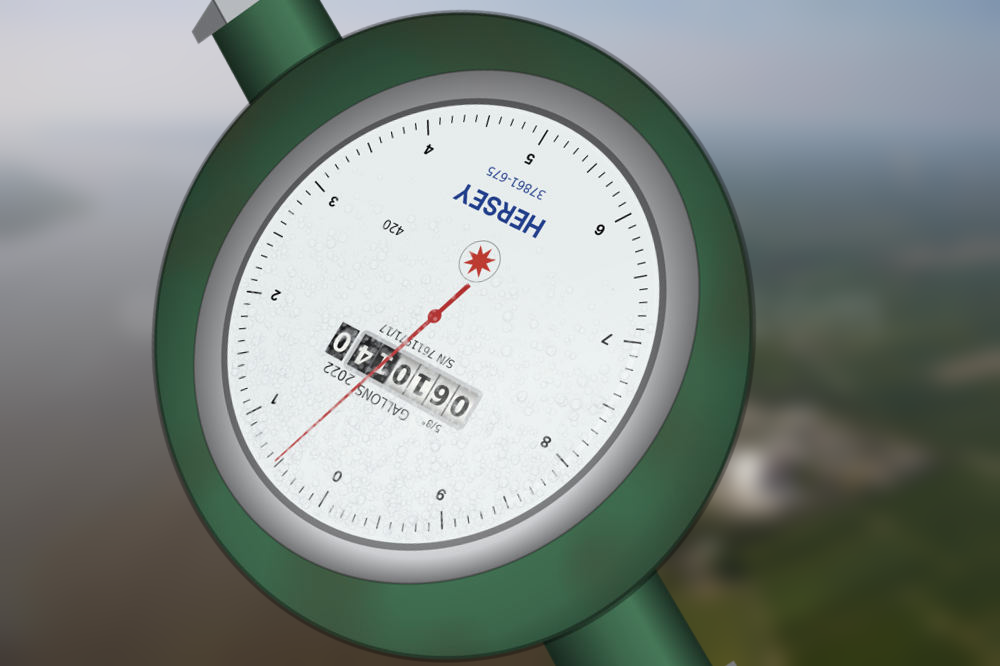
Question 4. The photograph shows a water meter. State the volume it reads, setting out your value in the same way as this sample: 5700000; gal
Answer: 610140.5; gal
